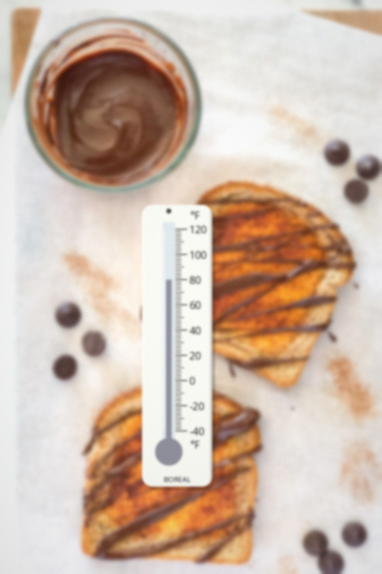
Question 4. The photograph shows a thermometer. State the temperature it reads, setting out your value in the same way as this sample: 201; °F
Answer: 80; °F
